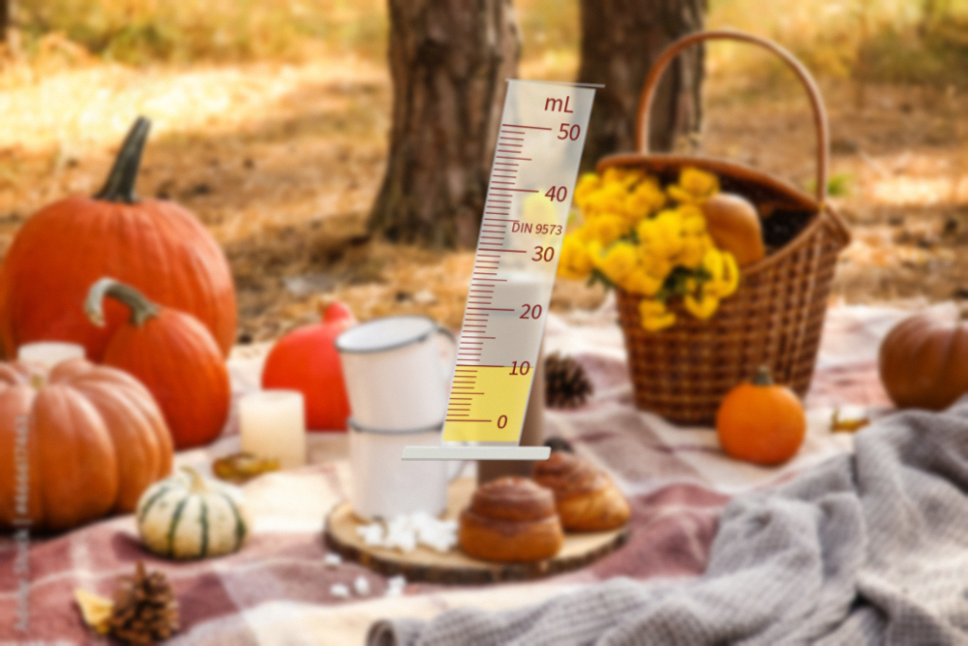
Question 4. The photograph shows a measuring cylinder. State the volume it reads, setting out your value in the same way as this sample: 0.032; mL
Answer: 10; mL
